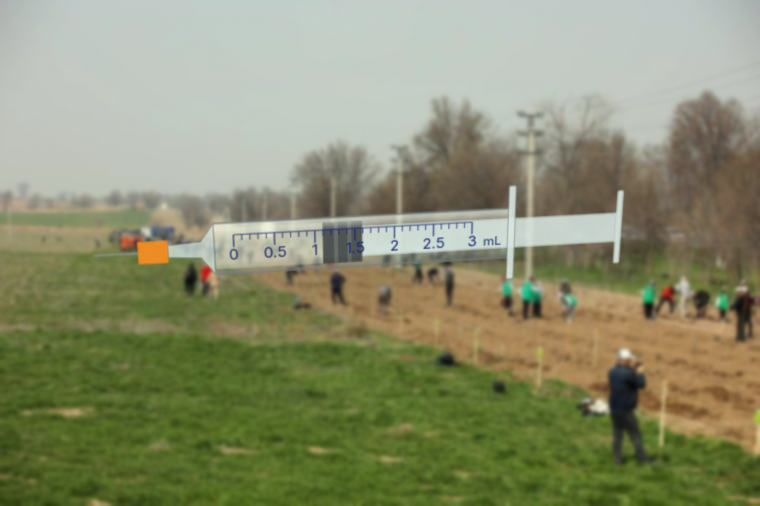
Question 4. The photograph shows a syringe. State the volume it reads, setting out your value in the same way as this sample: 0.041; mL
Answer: 1.1; mL
